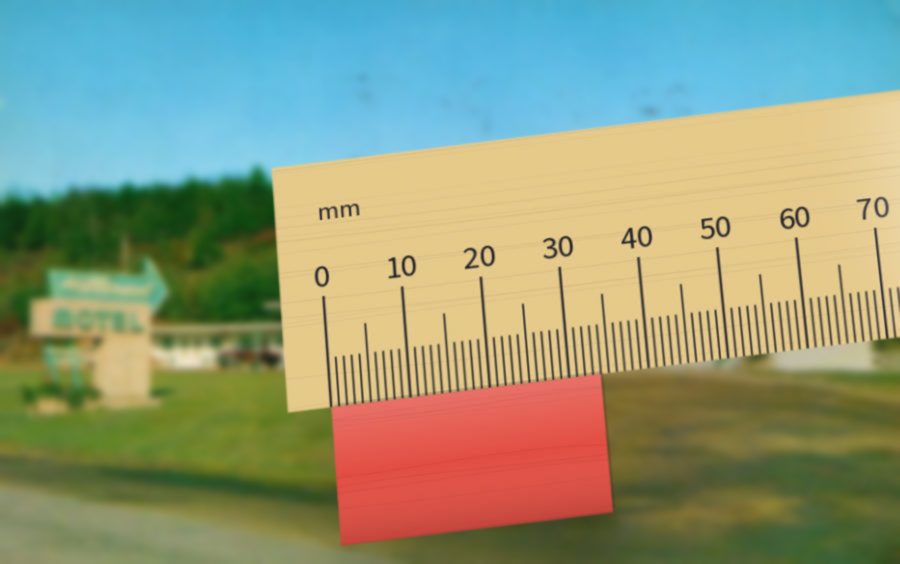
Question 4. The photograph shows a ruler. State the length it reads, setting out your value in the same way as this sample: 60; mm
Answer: 34; mm
